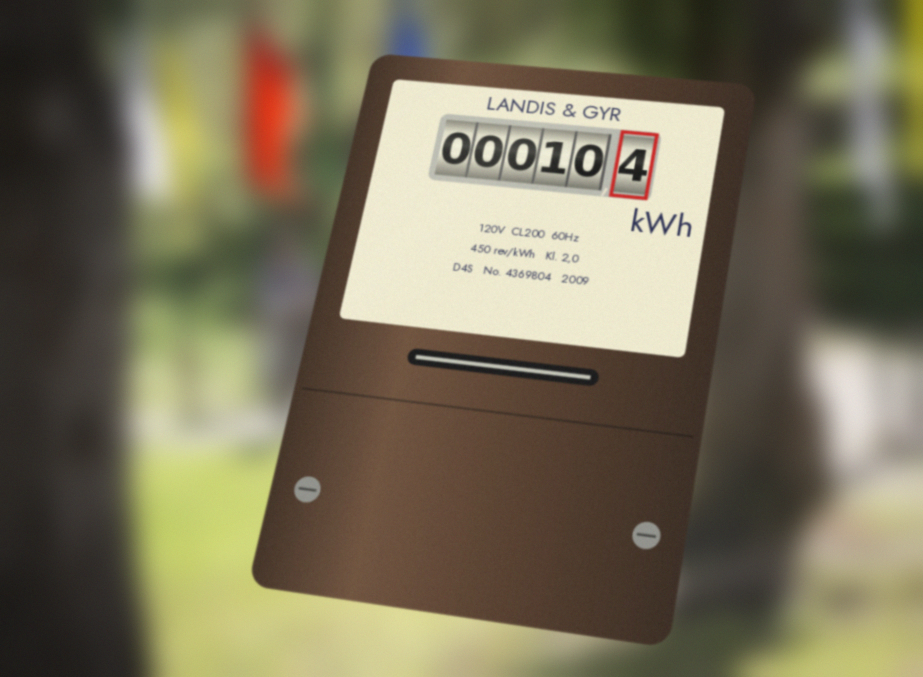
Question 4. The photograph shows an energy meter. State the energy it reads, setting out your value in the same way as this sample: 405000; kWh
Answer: 10.4; kWh
